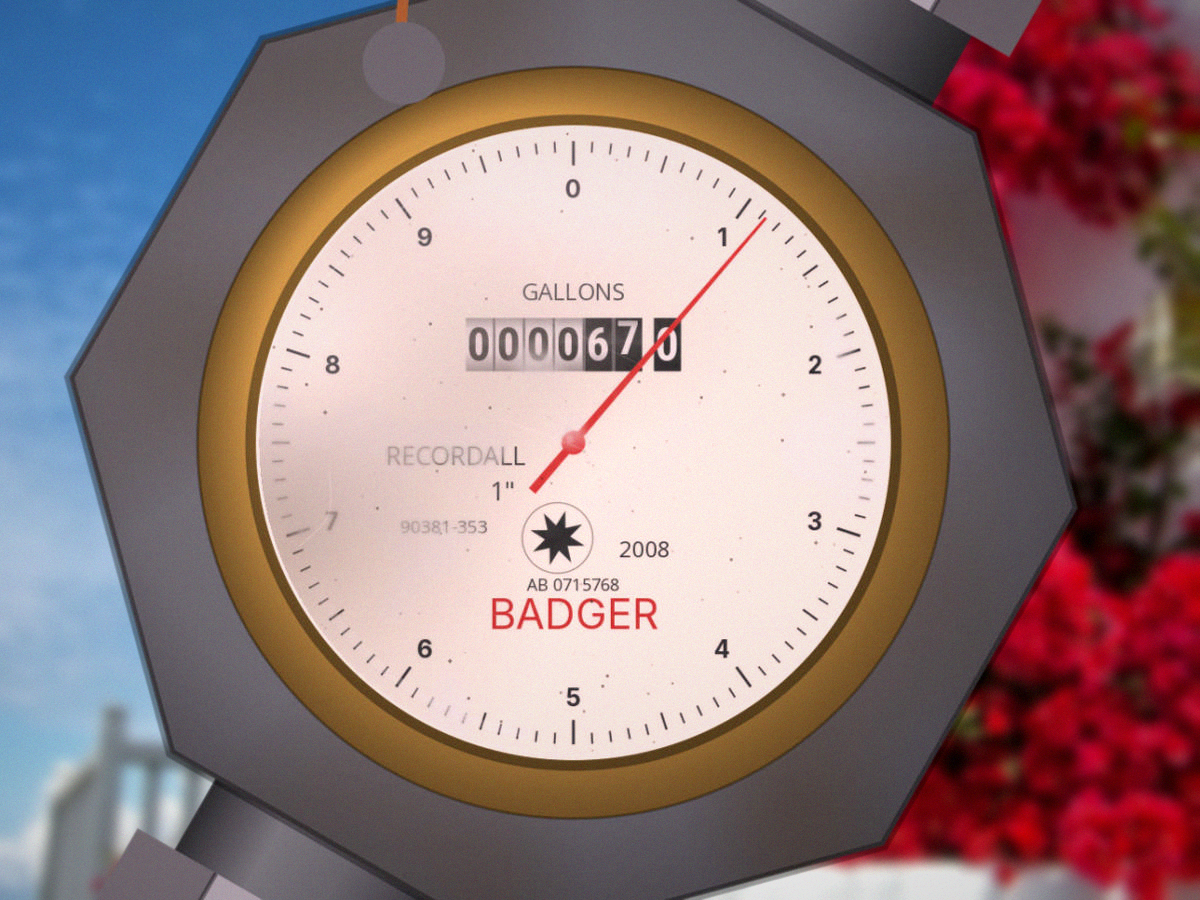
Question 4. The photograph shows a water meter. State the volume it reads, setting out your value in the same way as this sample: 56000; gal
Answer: 671.1; gal
